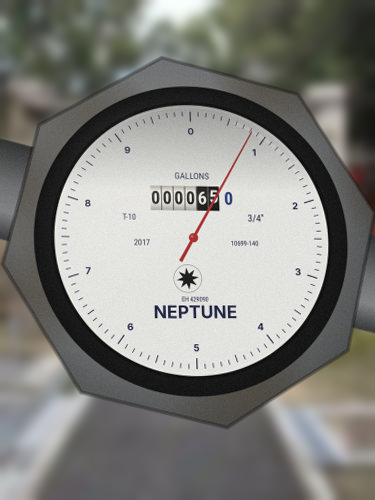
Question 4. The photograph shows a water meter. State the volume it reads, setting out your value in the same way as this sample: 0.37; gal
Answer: 650.8; gal
